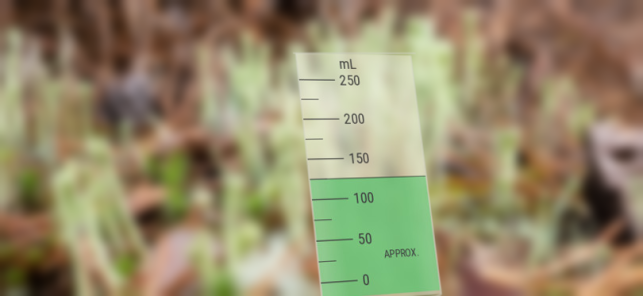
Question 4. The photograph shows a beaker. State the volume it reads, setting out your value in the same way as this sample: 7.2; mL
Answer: 125; mL
